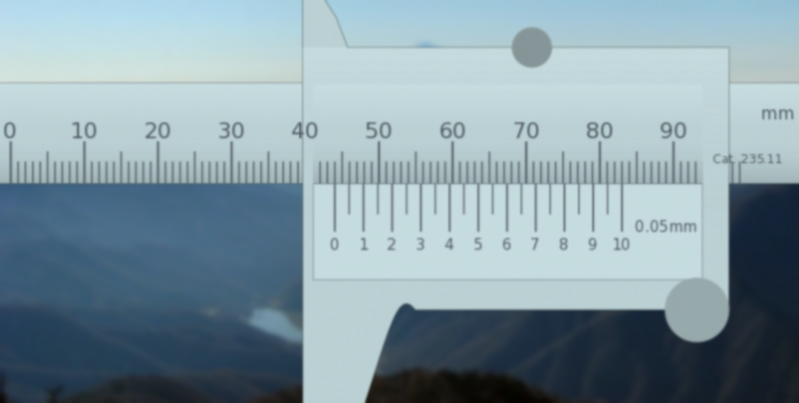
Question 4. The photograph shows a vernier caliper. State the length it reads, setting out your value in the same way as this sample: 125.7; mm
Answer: 44.0; mm
